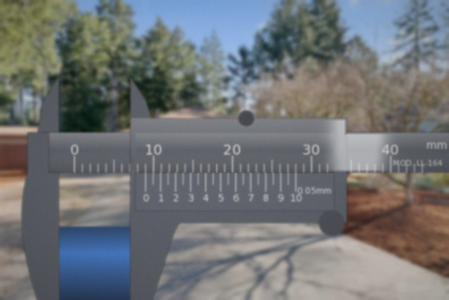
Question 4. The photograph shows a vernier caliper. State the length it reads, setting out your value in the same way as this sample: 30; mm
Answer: 9.0; mm
